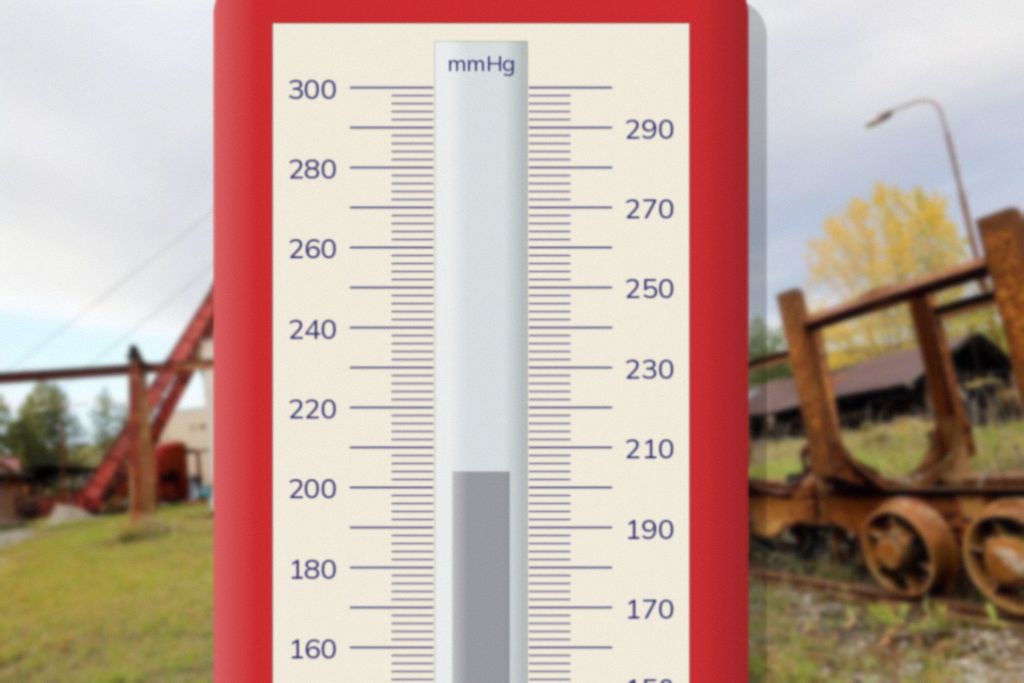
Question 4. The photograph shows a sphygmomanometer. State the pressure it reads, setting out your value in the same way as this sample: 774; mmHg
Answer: 204; mmHg
